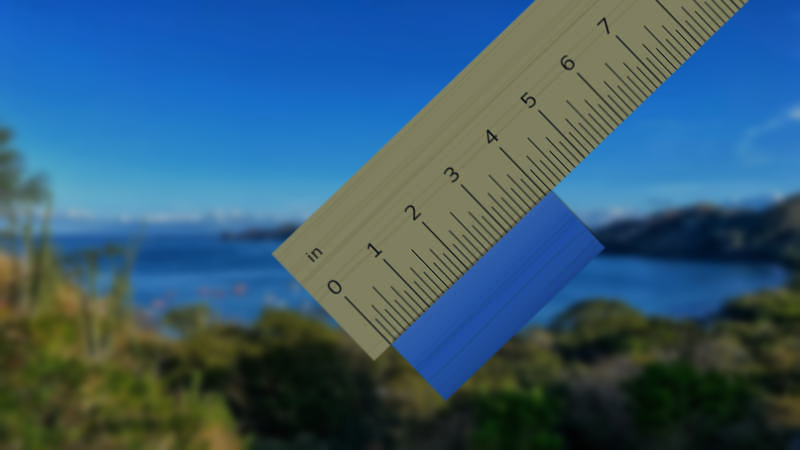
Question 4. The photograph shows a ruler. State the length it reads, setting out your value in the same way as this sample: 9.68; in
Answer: 4.125; in
